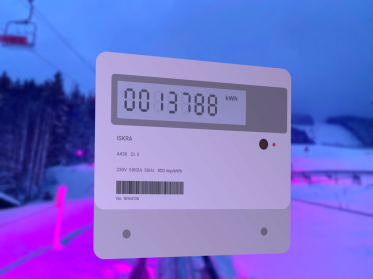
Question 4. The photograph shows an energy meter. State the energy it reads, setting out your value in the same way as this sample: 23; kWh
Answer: 13788; kWh
